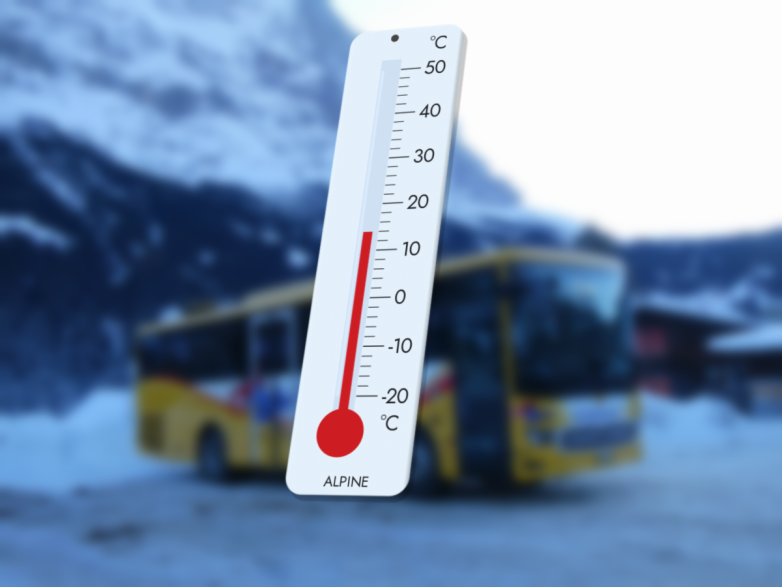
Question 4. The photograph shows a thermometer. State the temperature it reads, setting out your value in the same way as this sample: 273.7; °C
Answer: 14; °C
